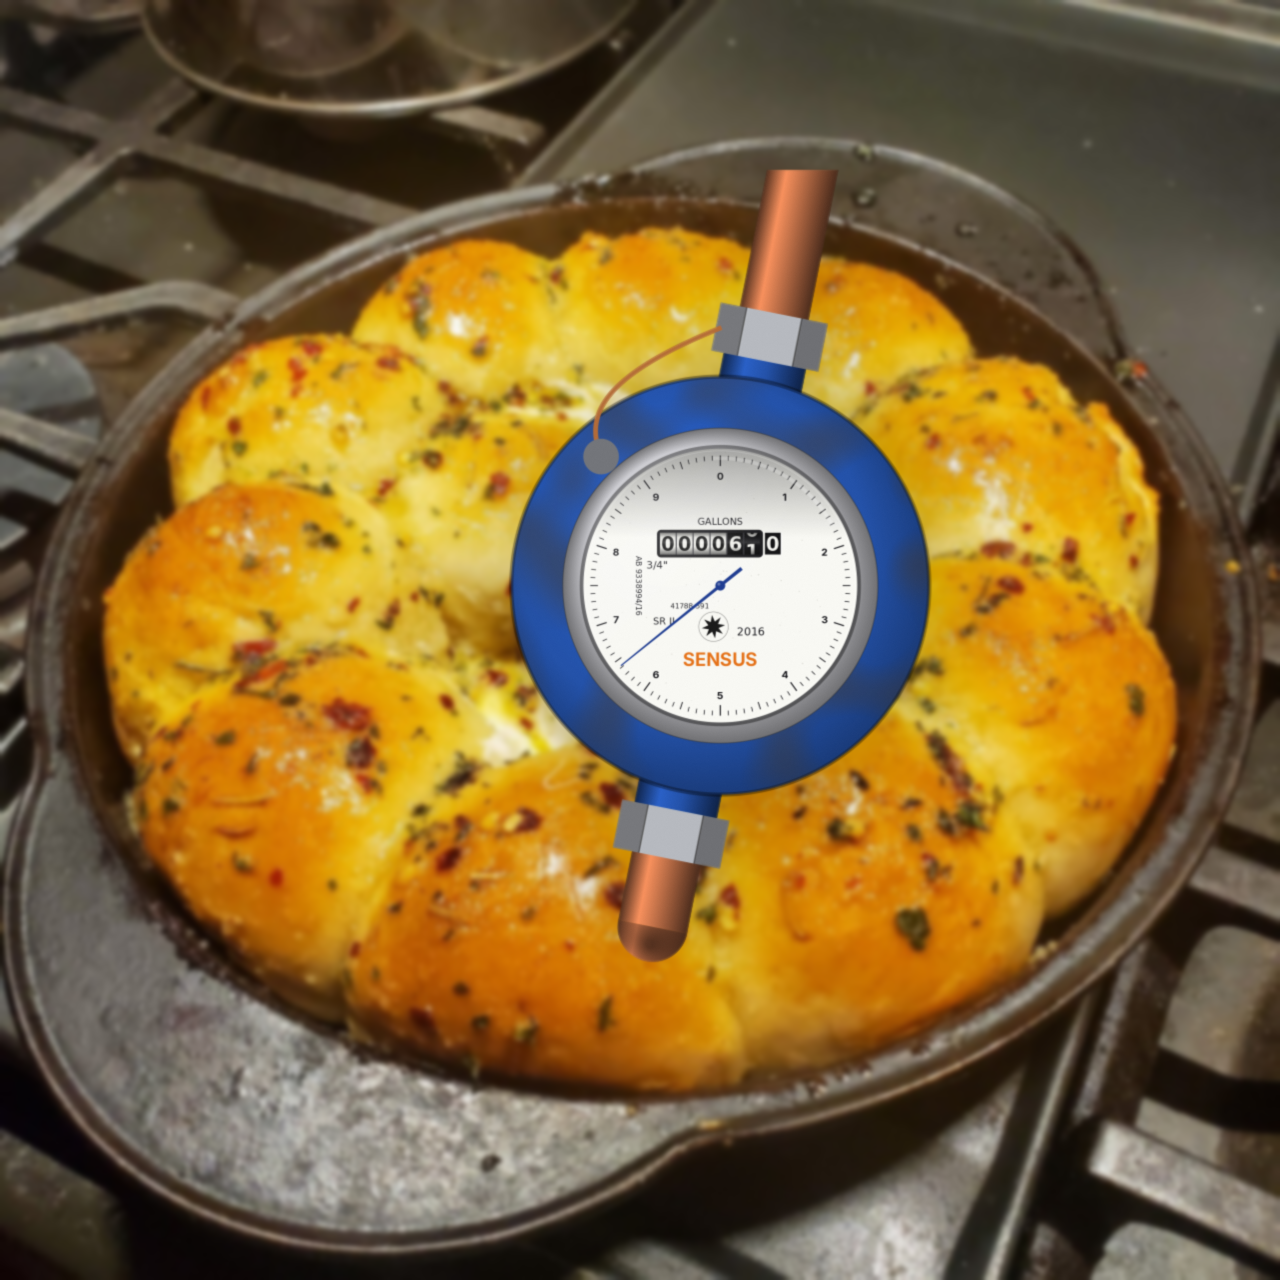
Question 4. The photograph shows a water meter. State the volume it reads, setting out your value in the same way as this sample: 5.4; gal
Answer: 606.4; gal
